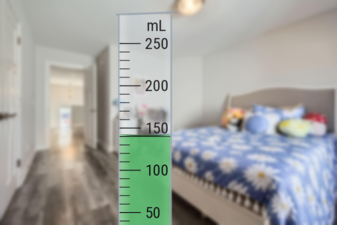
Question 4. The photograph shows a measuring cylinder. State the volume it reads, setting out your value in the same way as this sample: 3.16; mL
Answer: 140; mL
